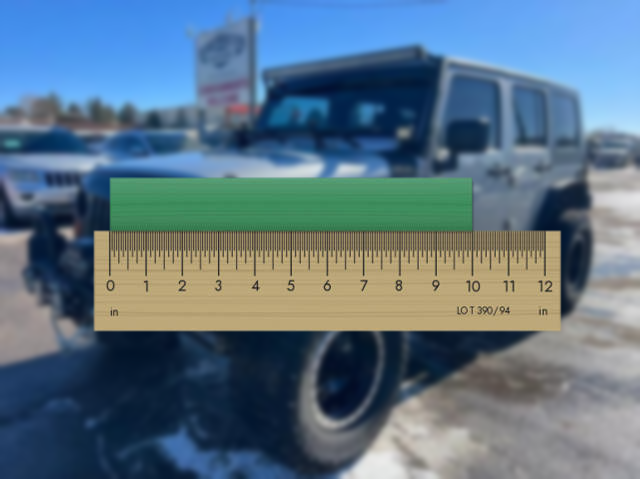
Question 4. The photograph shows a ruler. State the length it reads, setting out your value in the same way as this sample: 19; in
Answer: 10; in
